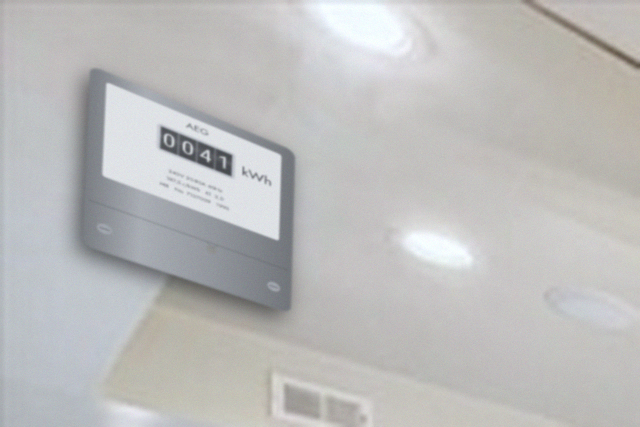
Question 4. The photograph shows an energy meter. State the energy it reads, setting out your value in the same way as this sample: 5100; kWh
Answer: 41; kWh
